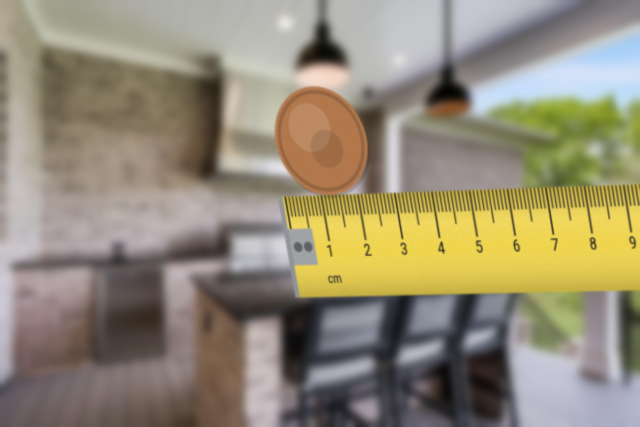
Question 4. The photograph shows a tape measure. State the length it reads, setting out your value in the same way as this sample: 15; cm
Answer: 2.5; cm
